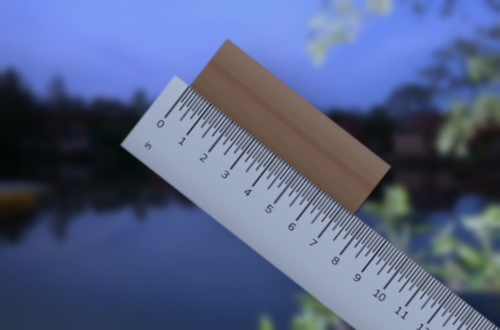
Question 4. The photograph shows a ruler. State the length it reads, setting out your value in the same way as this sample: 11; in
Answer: 7.5; in
